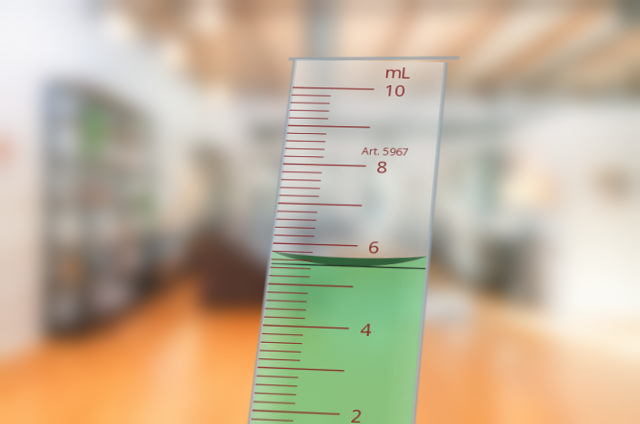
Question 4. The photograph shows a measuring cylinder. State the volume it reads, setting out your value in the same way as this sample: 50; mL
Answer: 5.5; mL
